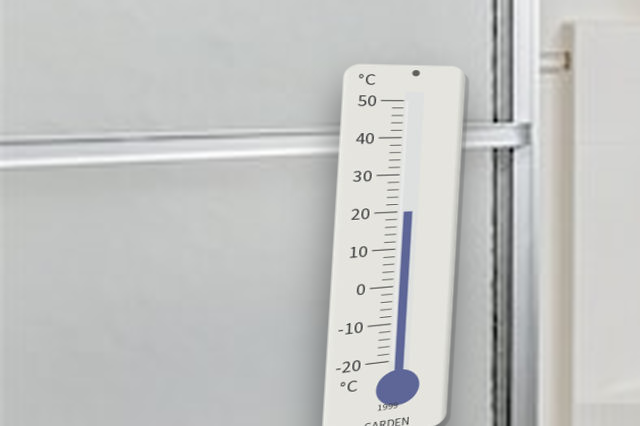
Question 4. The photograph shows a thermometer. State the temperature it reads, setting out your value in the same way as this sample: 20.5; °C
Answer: 20; °C
